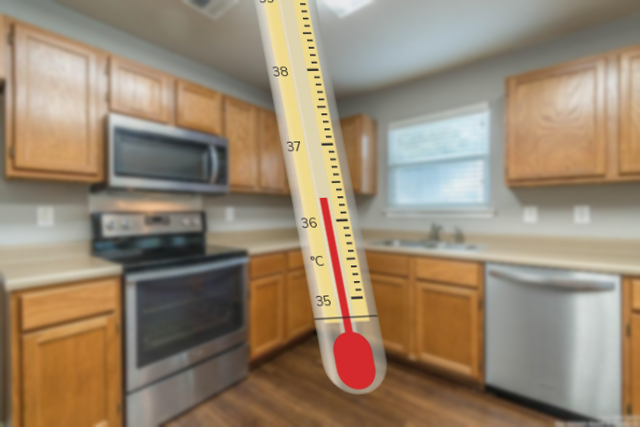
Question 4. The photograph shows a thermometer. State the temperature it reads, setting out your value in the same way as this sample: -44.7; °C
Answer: 36.3; °C
